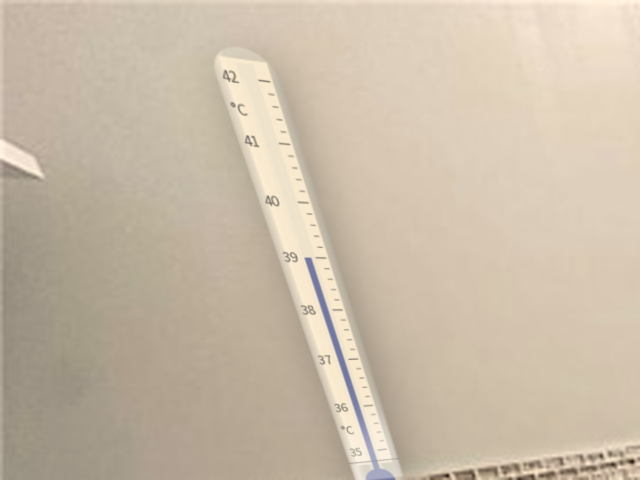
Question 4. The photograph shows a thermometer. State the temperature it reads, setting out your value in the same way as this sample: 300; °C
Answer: 39; °C
